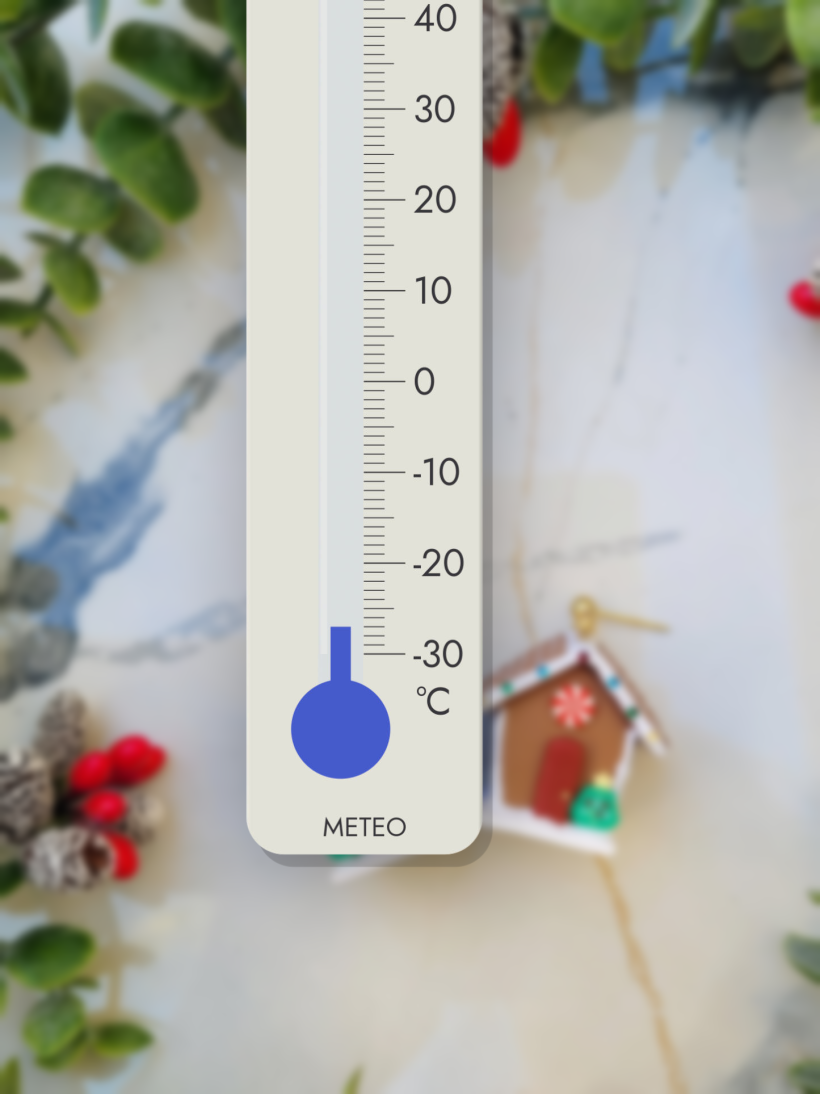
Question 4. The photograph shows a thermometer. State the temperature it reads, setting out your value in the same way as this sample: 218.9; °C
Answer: -27; °C
